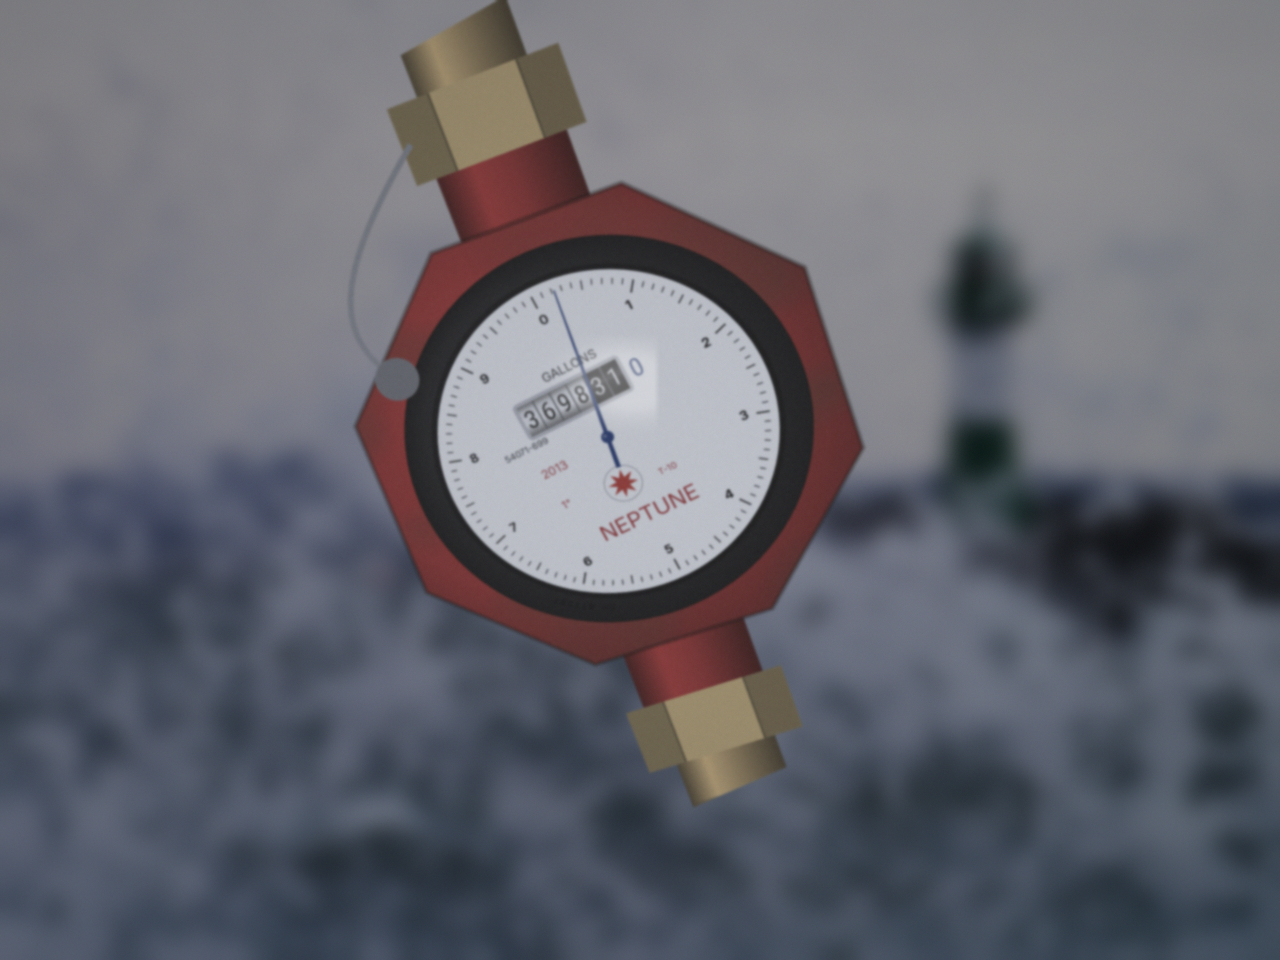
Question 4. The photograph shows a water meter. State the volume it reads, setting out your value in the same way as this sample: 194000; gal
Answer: 3698310.2; gal
